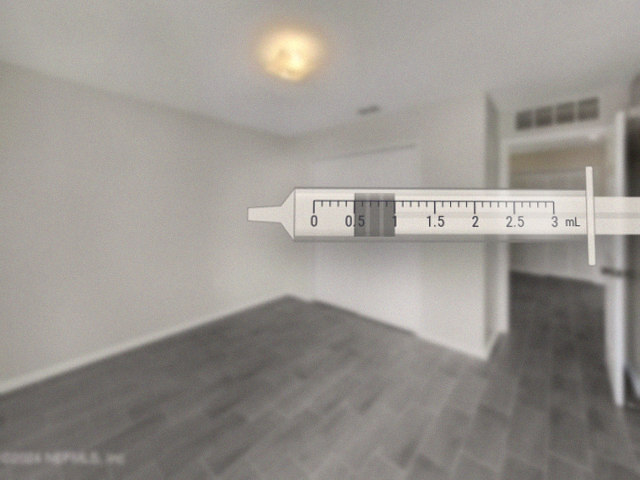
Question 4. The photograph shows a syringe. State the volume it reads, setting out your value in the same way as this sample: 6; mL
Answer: 0.5; mL
